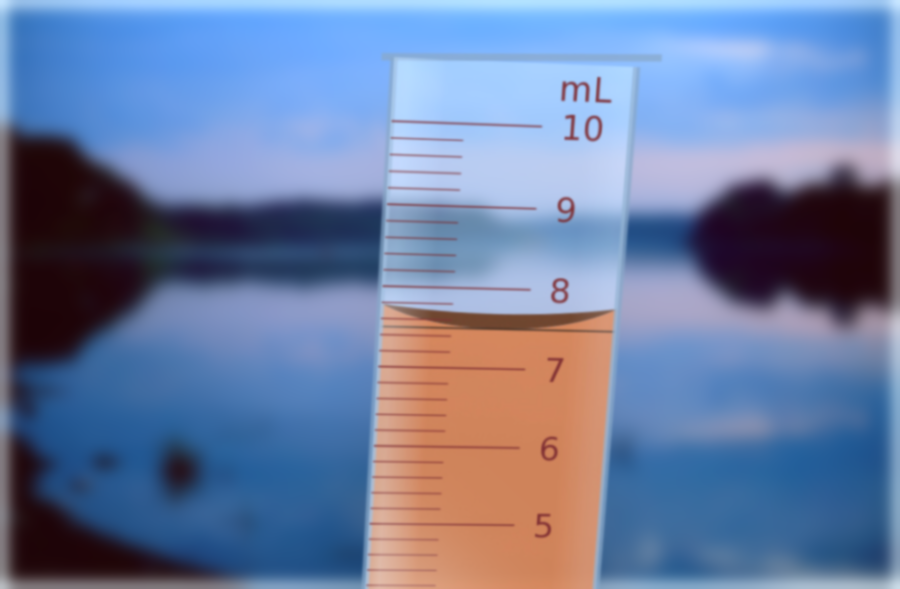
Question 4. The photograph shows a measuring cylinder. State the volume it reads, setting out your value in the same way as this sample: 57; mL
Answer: 7.5; mL
